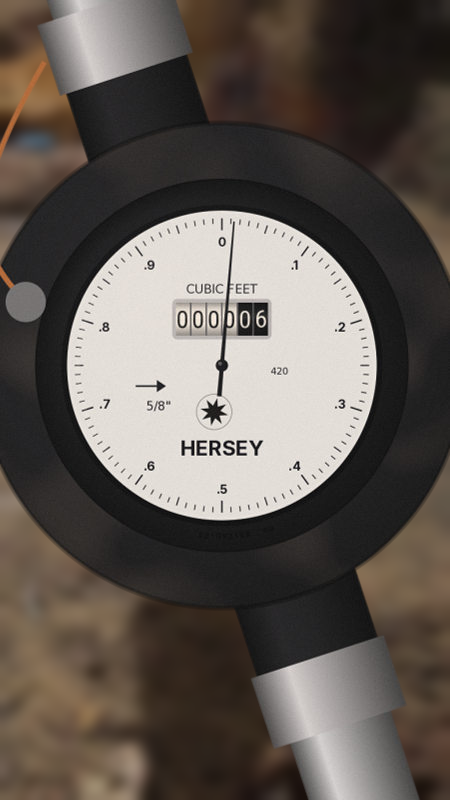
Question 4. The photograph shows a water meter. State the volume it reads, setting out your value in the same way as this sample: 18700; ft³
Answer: 6.01; ft³
